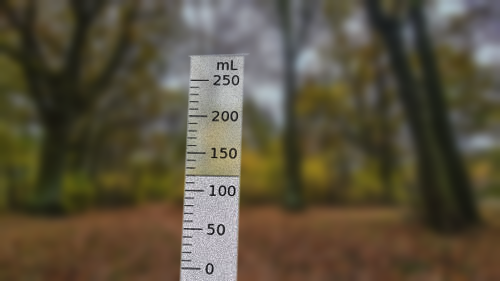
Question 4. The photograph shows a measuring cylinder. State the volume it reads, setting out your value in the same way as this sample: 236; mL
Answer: 120; mL
